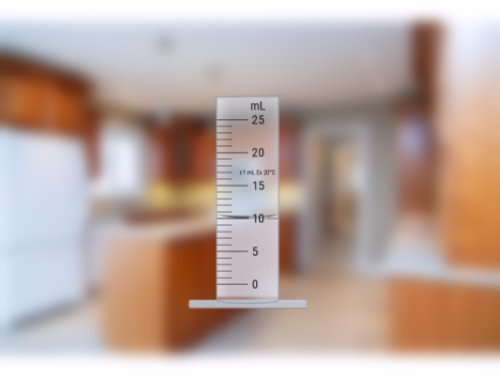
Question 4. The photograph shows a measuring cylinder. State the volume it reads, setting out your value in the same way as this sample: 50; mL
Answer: 10; mL
